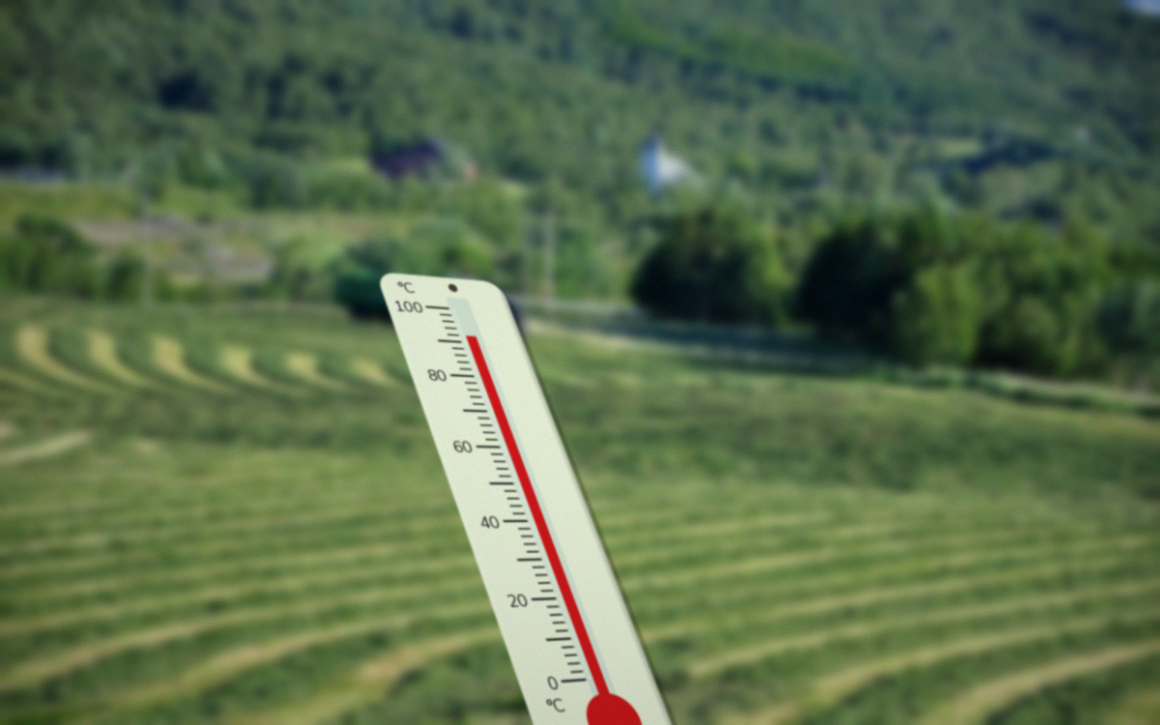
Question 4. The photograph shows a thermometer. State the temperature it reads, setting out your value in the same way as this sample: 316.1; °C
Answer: 92; °C
